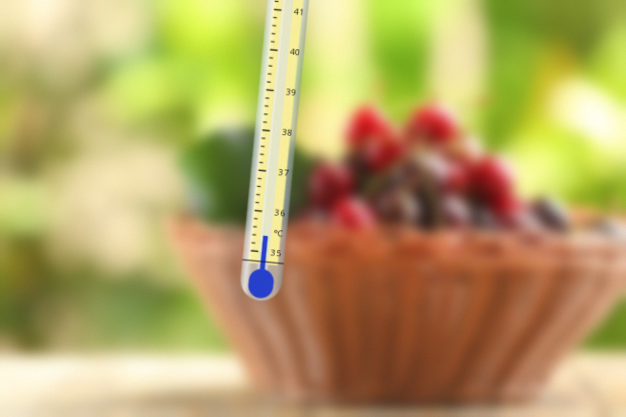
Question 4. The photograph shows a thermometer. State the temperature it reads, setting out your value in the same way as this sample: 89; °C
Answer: 35.4; °C
